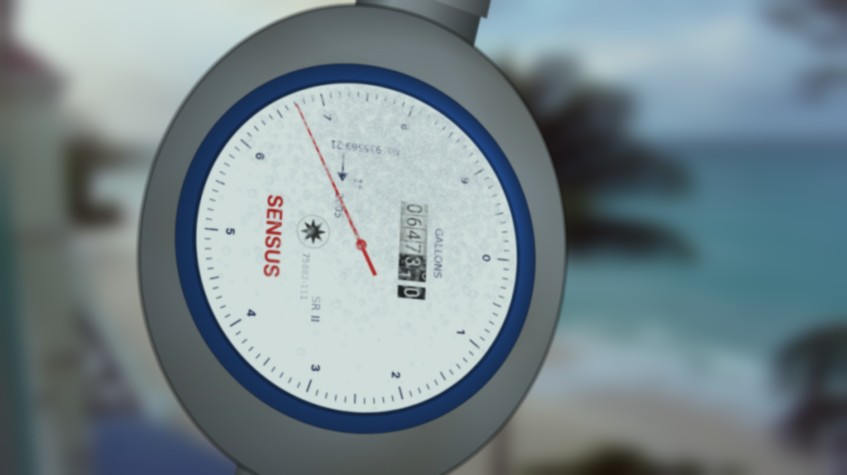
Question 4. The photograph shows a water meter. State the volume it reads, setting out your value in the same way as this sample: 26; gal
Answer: 647306.7; gal
